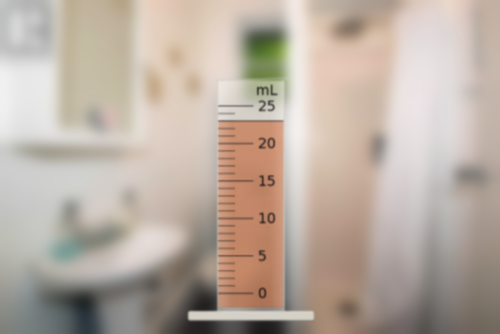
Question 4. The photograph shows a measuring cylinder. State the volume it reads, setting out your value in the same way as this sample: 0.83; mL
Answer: 23; mL
